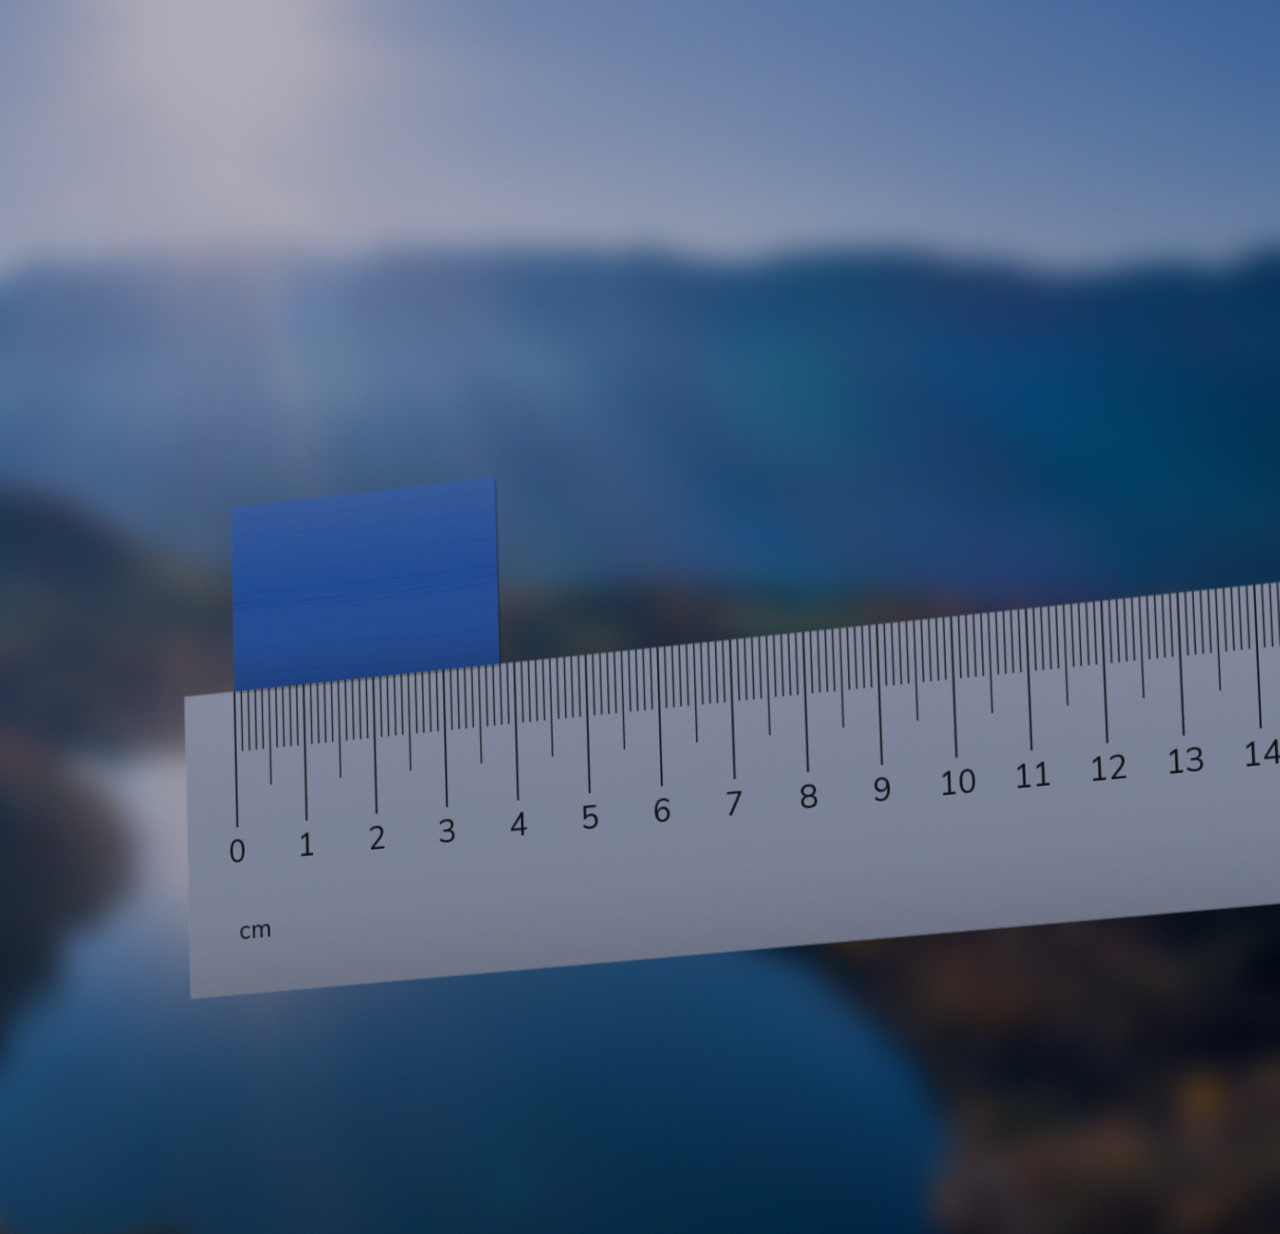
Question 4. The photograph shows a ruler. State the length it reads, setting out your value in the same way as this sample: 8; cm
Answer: 3.8; cm
